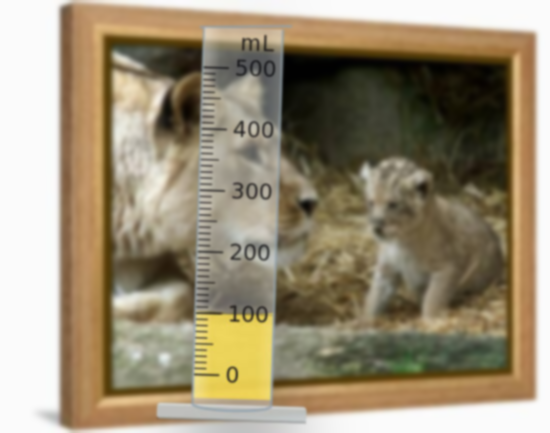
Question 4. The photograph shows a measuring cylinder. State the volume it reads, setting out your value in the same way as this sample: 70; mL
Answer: 100; mL
